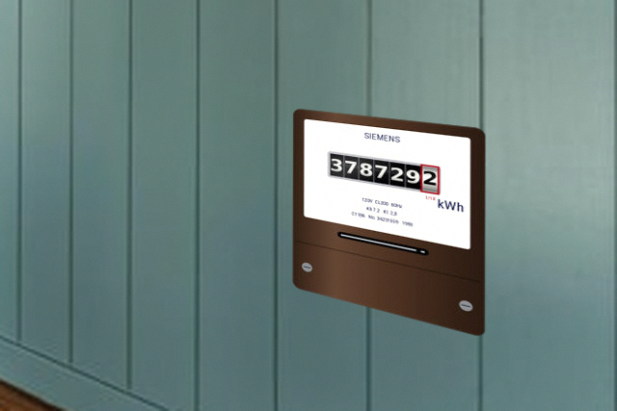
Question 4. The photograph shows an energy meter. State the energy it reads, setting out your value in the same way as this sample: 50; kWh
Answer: 378729.2; kWh
